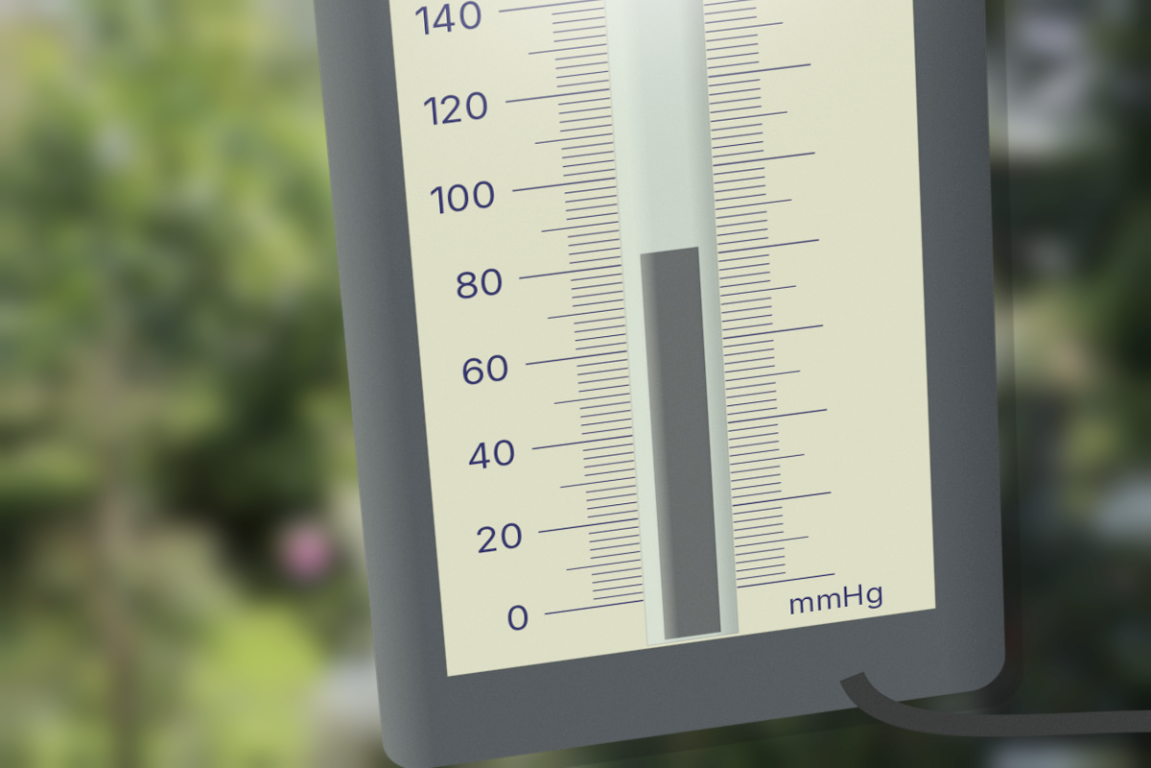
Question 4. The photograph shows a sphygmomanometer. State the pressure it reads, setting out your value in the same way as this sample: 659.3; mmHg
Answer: 82; mmHg
